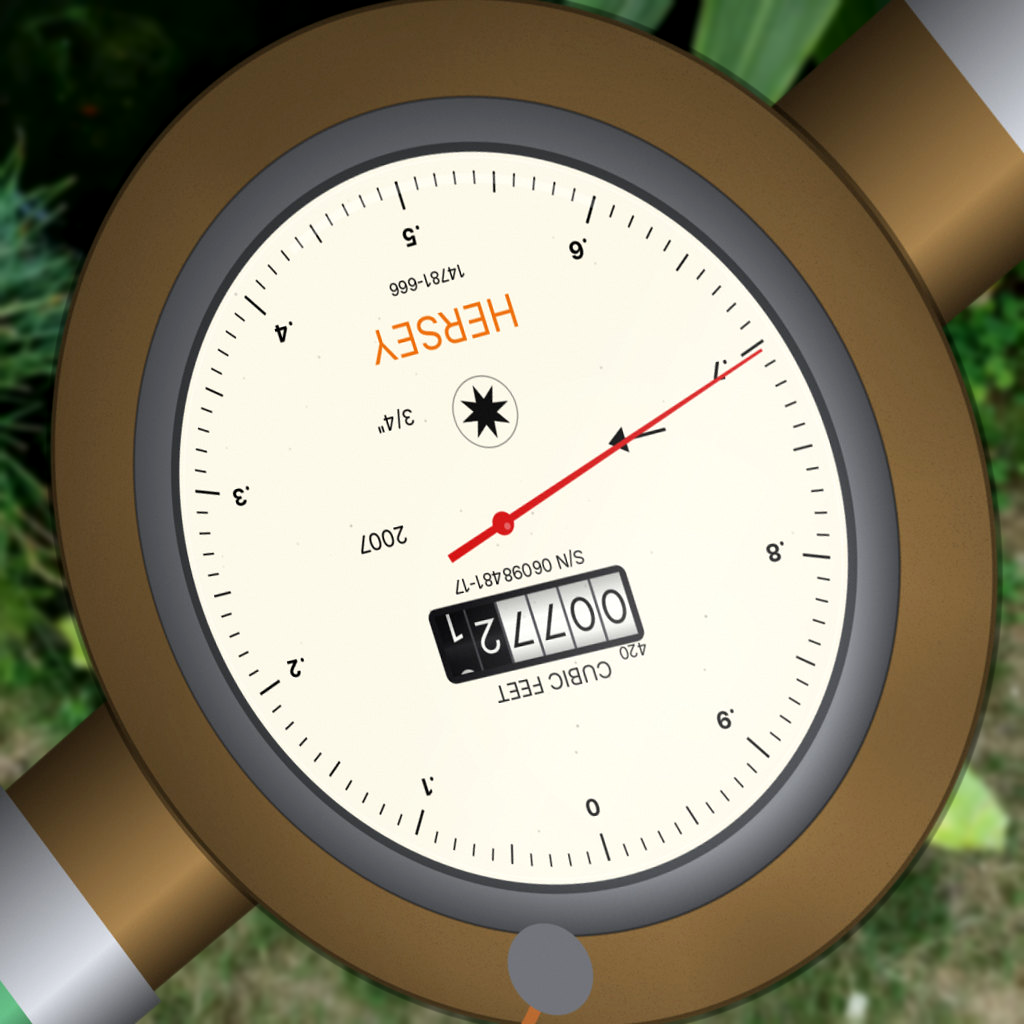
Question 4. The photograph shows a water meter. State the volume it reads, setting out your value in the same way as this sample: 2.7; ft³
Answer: 7720.70; ft³
